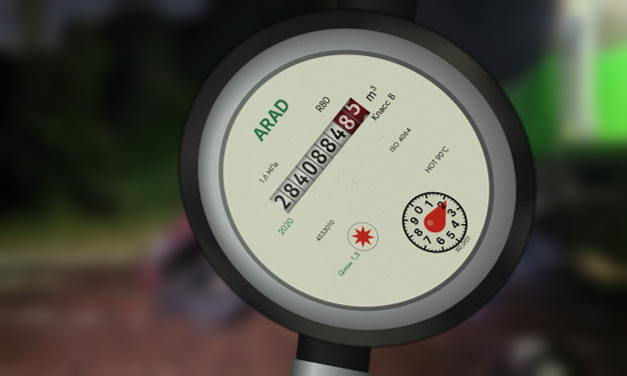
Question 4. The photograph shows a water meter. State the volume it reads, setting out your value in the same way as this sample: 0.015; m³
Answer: 2840884.852; m³
